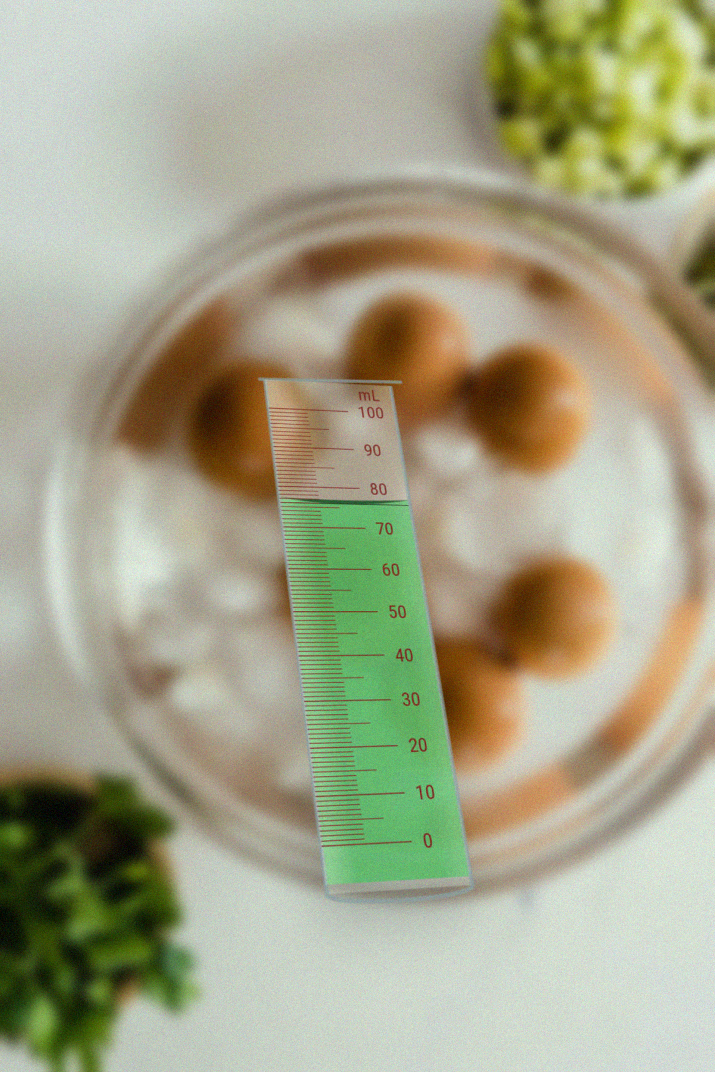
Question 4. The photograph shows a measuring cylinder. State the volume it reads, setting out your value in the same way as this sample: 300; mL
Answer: 76; mL
